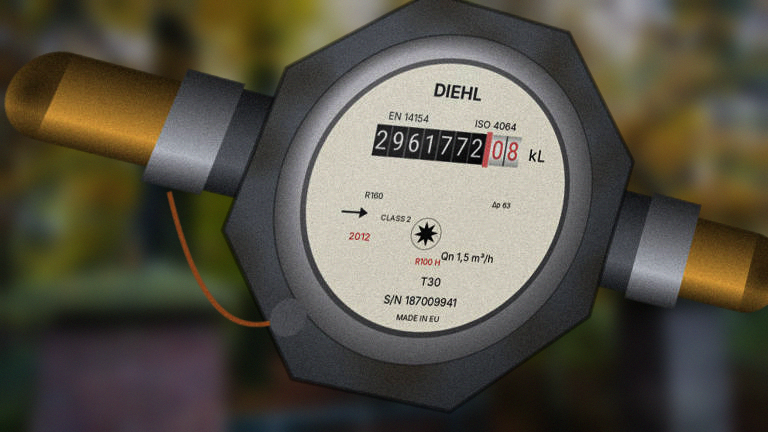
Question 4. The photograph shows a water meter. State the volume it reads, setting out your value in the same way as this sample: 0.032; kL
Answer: 2961772.08; kL
